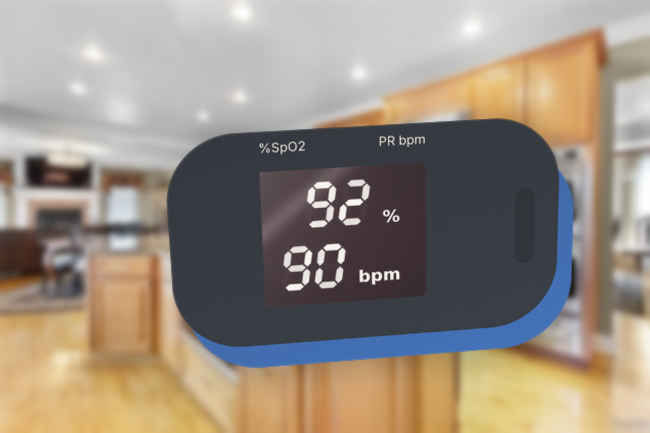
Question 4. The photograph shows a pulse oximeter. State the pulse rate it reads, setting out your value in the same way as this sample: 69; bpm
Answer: 90; bpm
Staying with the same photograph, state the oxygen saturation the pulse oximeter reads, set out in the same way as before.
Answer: 92; %
